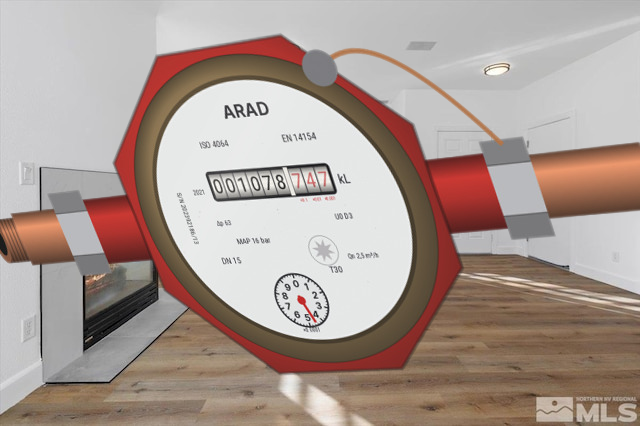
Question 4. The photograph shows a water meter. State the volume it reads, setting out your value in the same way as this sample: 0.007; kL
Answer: 1078.7474; kL
